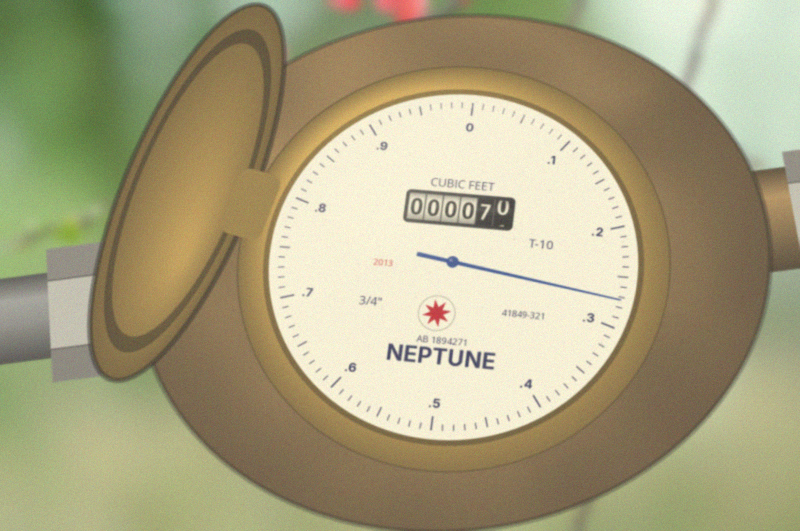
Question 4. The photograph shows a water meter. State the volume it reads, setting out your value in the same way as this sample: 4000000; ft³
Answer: 70.27; ft³
